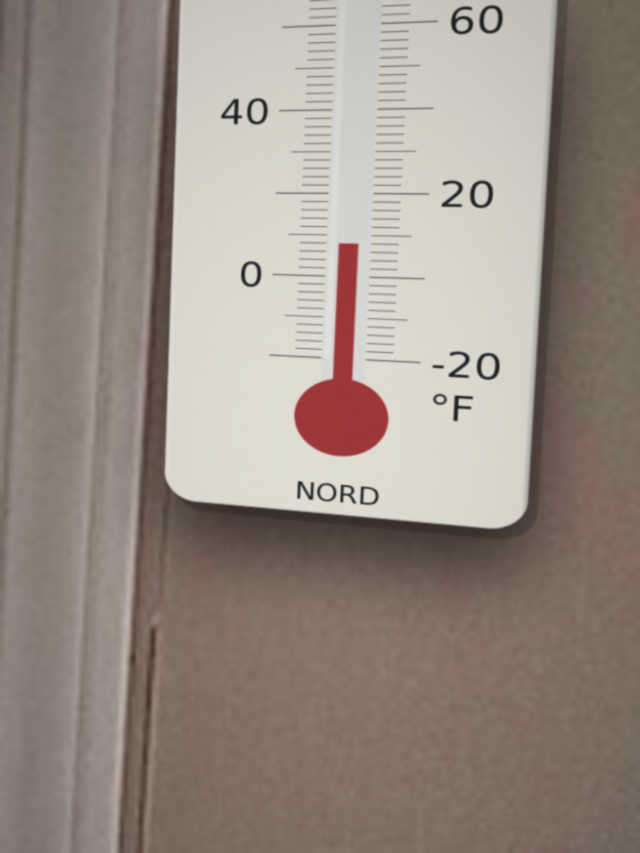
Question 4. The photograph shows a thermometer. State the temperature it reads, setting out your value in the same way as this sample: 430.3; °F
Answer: 8; °F
